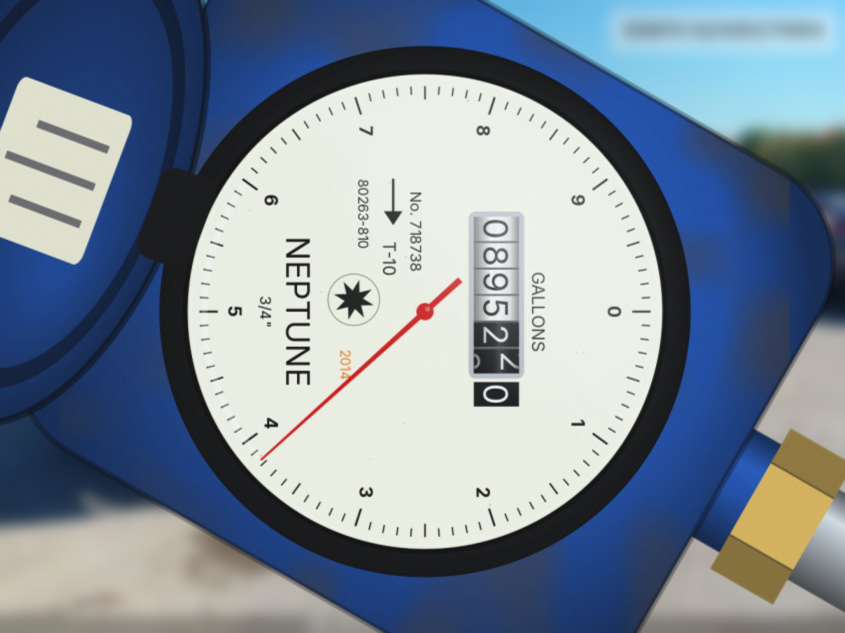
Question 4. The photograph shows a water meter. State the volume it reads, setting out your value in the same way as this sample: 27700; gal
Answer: 895223.8; gal
